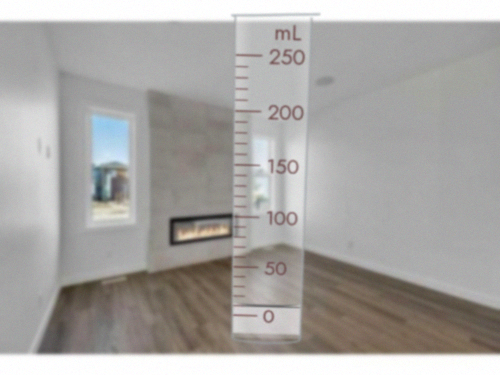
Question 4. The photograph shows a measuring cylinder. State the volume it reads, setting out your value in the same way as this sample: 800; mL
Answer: 10; mL
